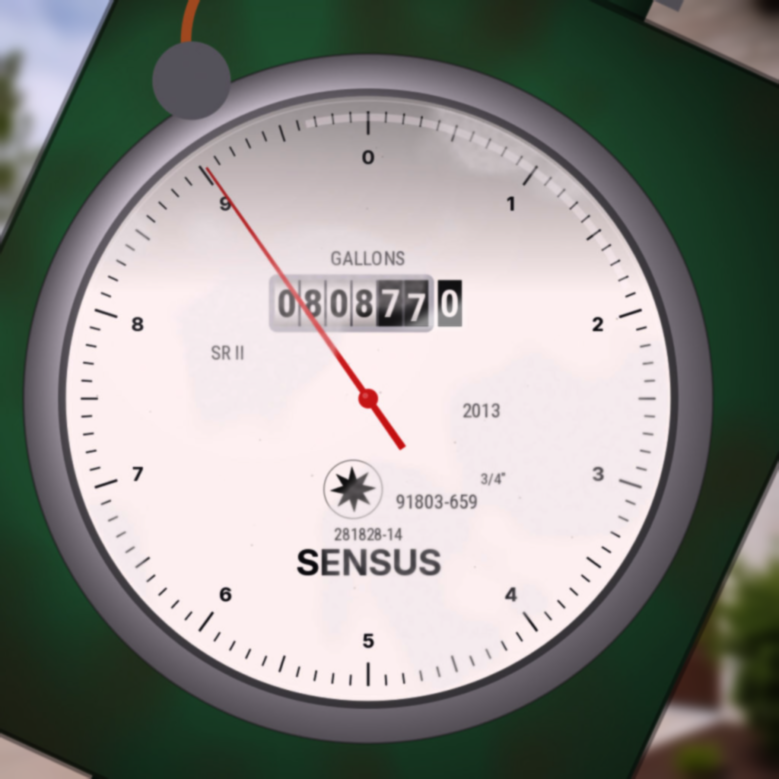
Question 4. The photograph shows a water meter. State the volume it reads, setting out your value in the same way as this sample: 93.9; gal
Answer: 808769.0; gal
